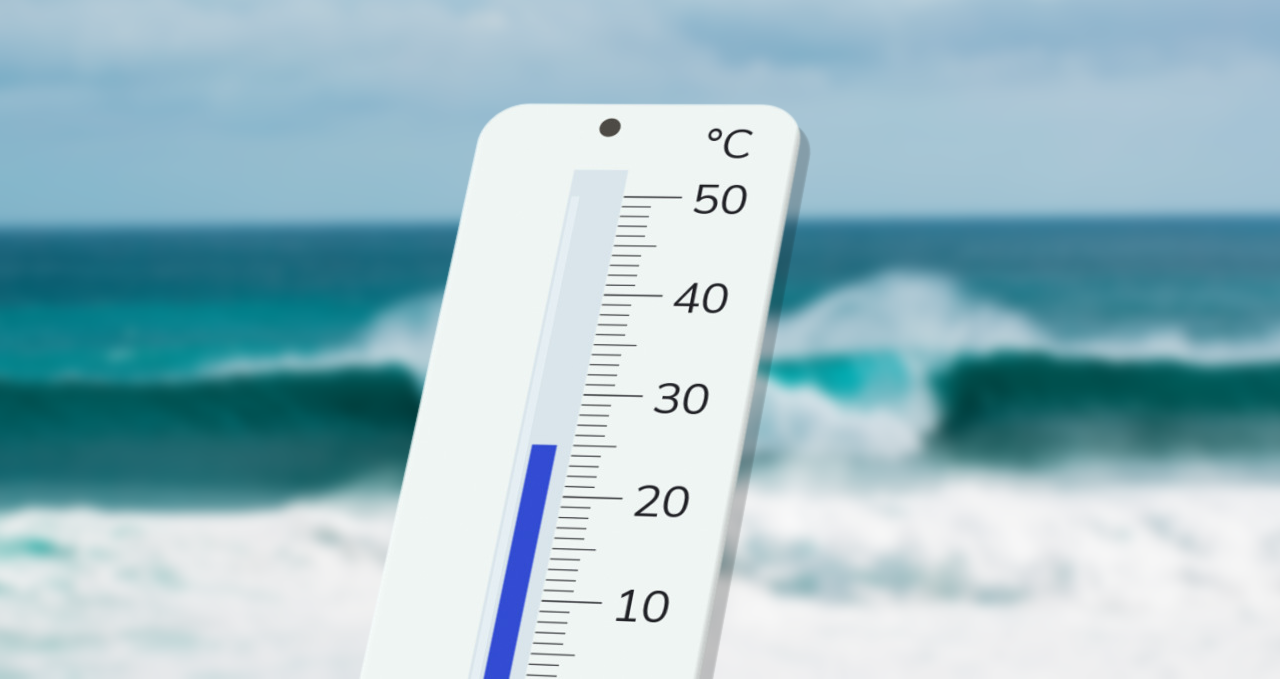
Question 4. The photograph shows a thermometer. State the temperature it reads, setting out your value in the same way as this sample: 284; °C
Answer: 25; °C
